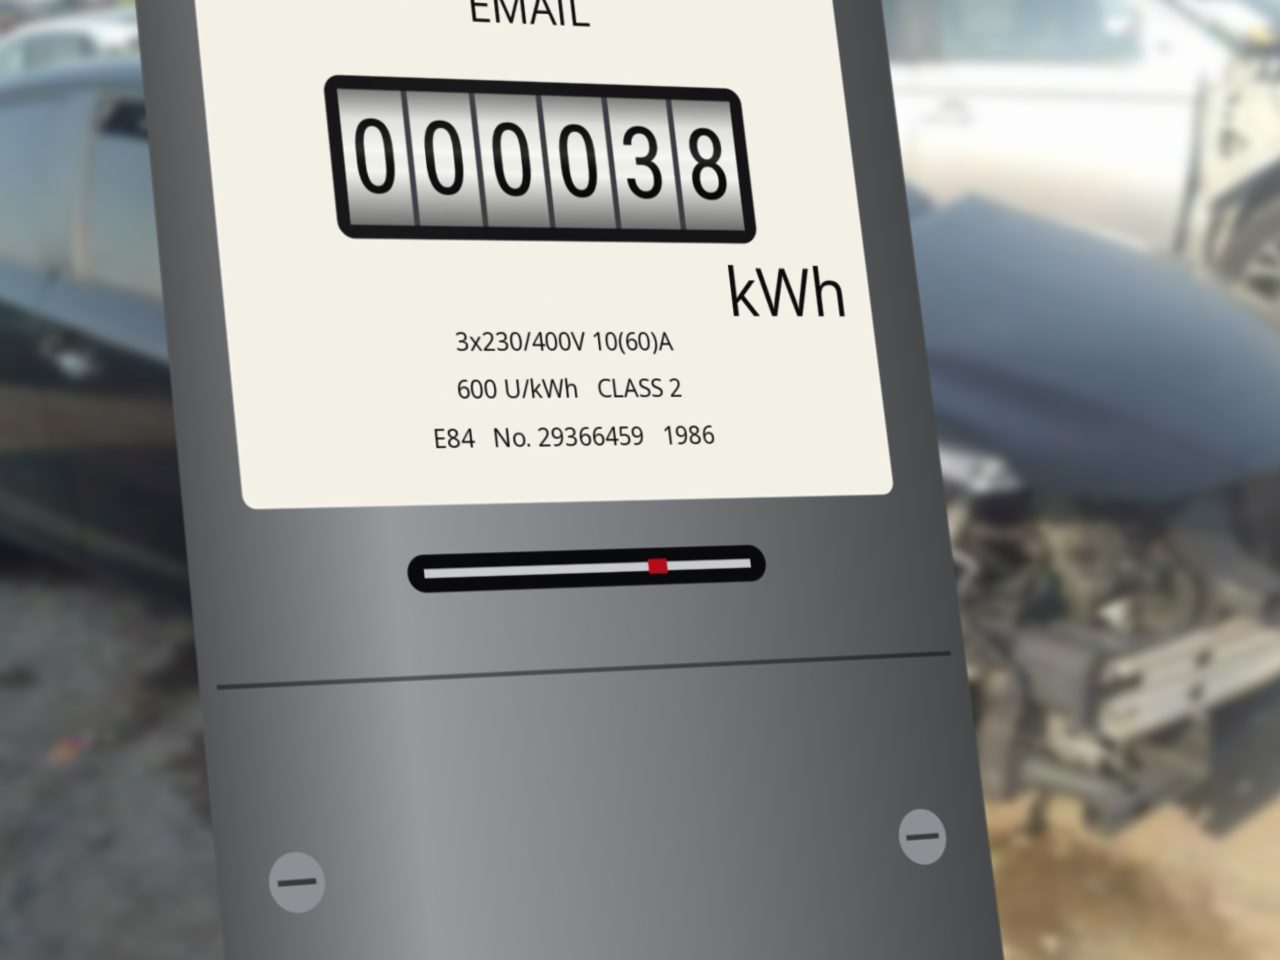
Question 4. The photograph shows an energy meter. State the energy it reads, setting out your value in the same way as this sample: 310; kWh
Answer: 38; kWh
